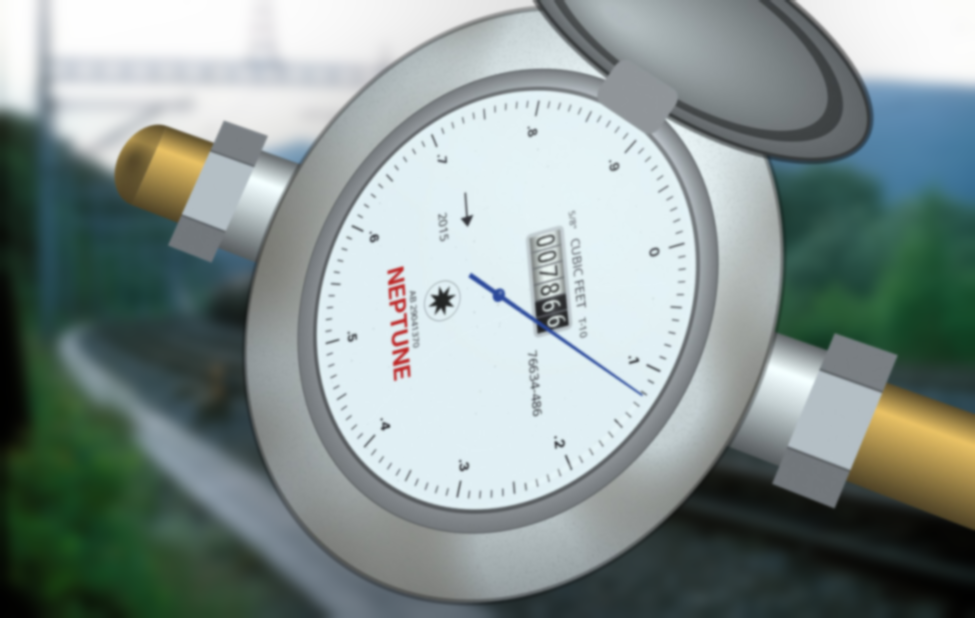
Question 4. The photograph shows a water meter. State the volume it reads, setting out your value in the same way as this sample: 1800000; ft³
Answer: 7866.12; ft³
